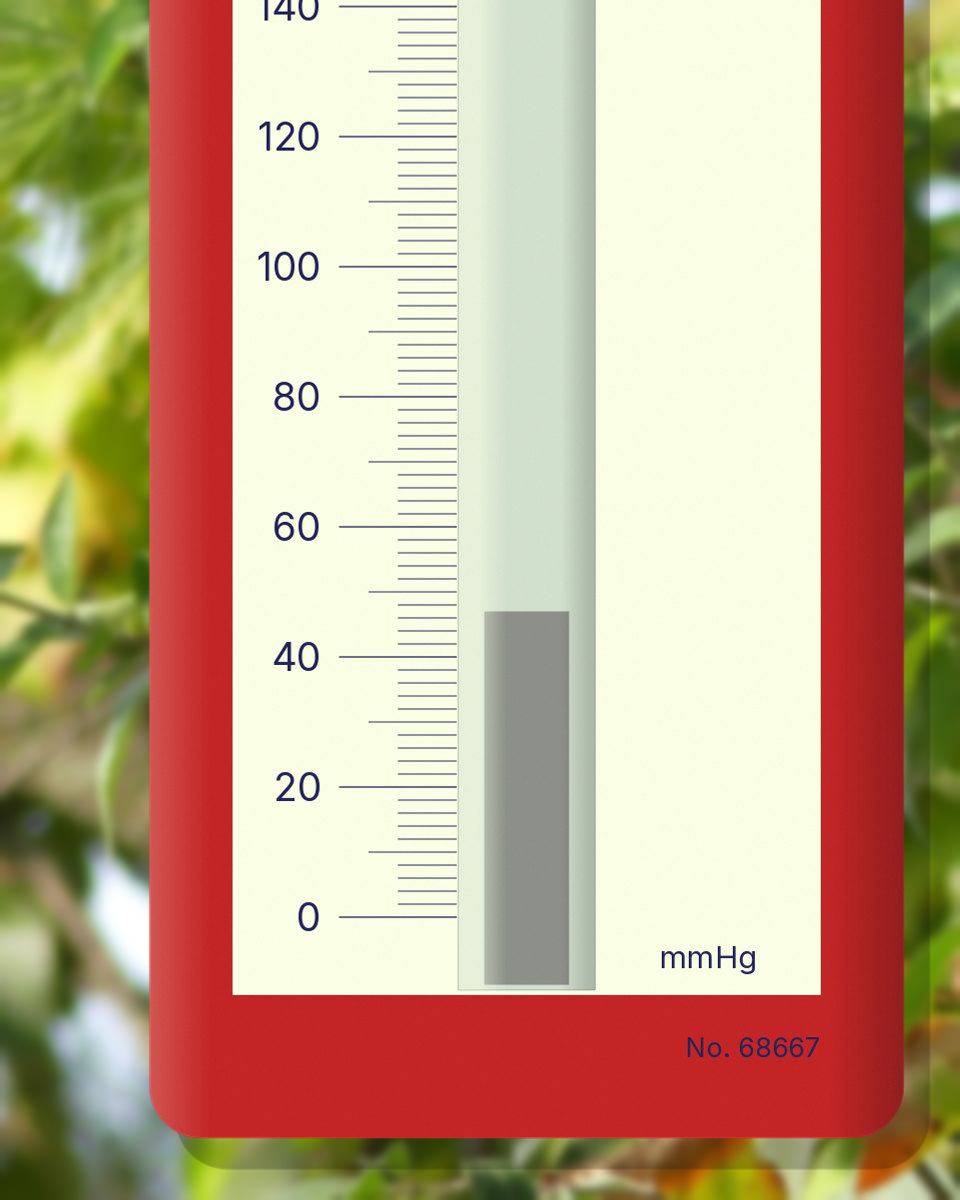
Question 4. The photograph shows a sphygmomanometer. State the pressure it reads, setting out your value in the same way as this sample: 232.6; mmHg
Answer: 47; mmHg
